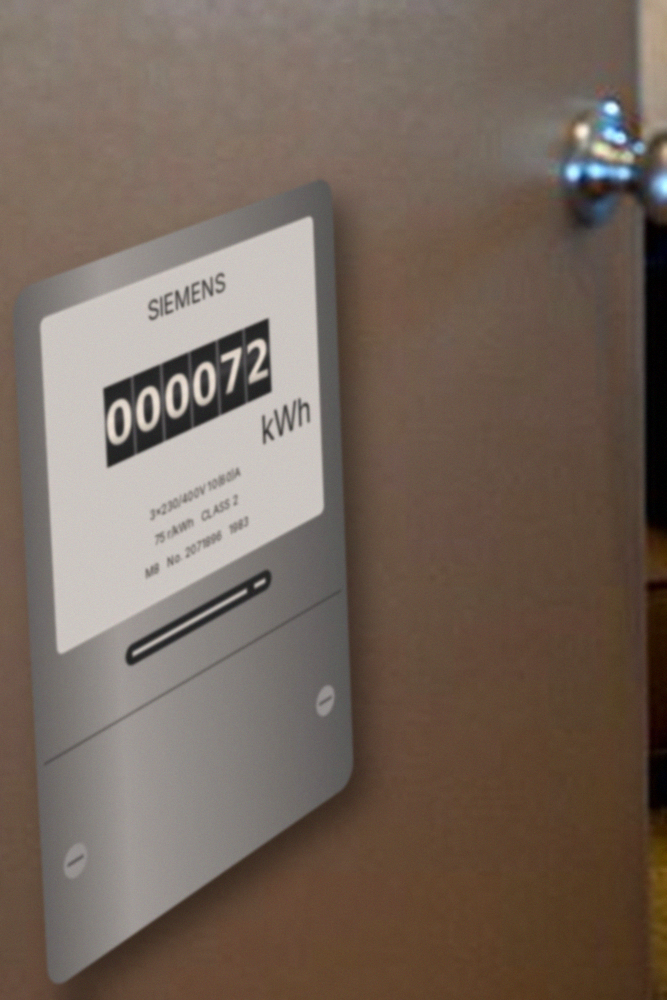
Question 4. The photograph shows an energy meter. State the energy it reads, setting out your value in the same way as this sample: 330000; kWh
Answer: 72; kWh
